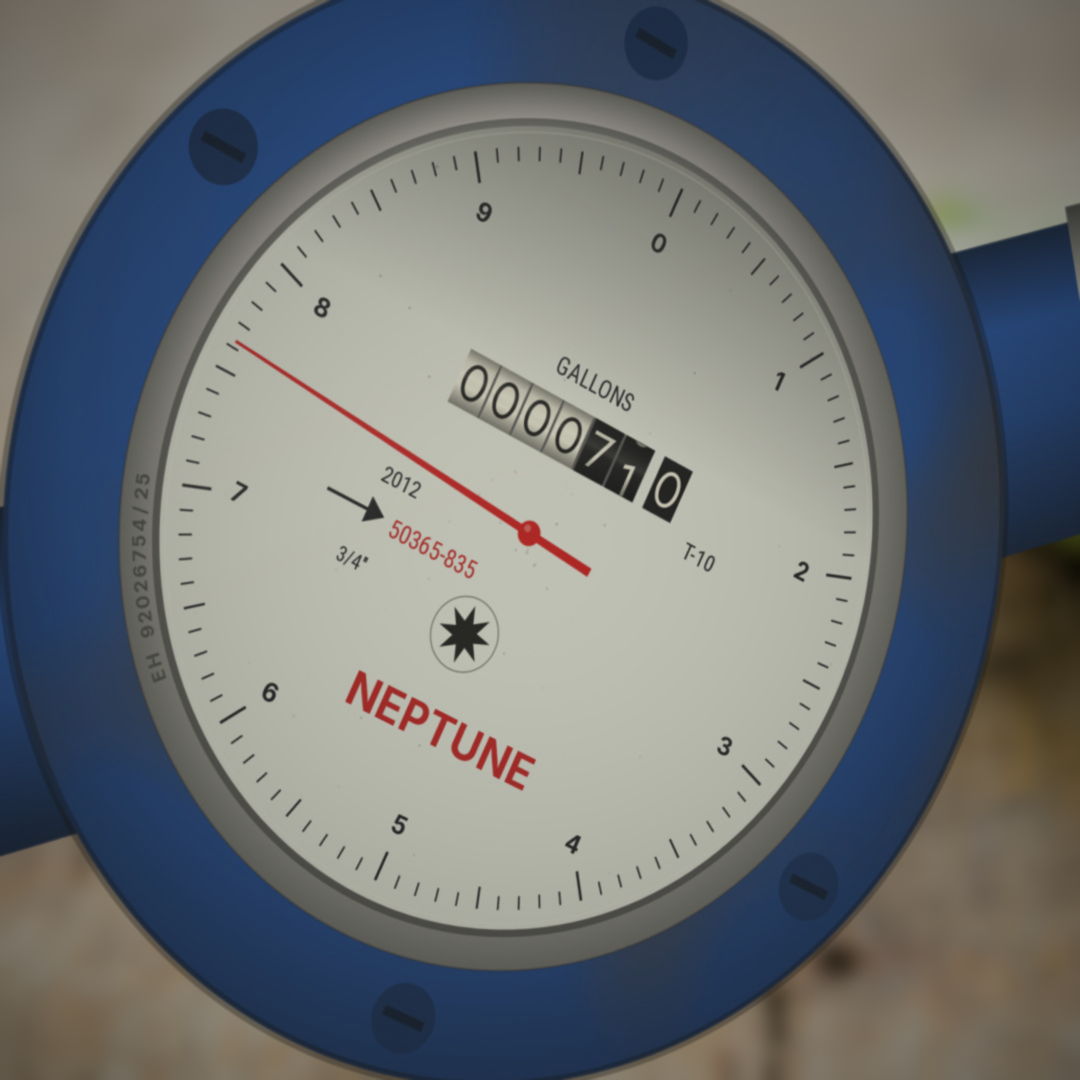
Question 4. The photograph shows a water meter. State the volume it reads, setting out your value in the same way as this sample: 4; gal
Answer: 707.6; gal
